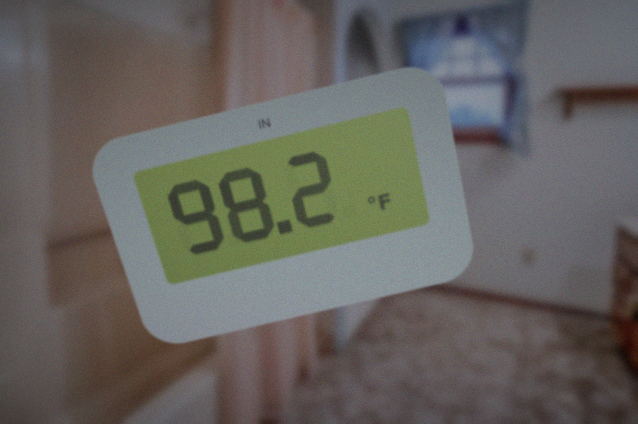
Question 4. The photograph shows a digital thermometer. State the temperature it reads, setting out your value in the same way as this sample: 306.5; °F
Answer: 98.2; °F
